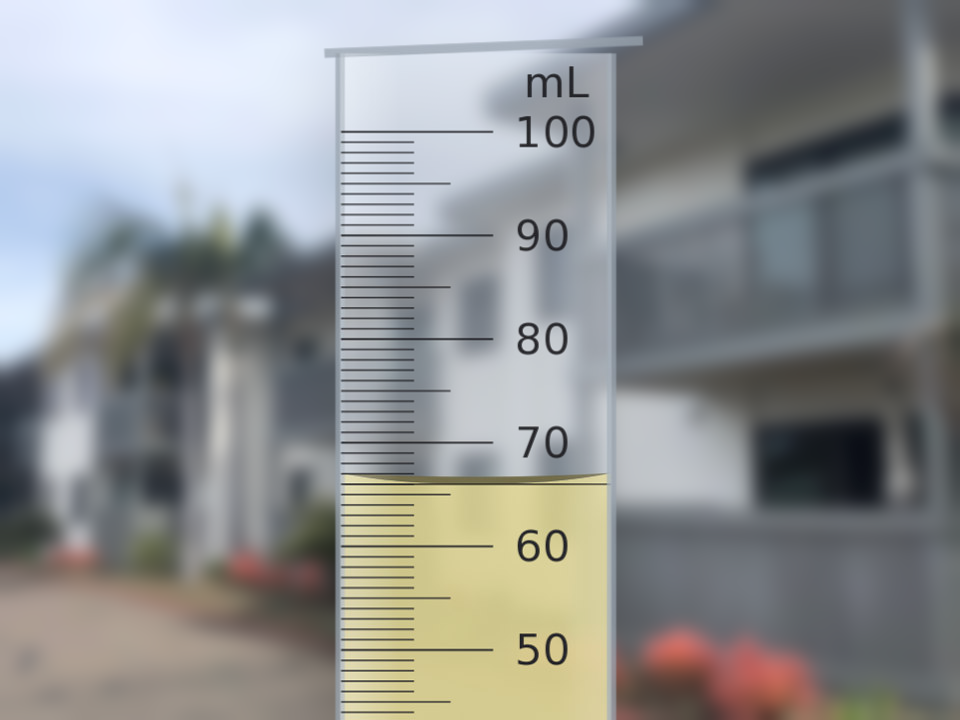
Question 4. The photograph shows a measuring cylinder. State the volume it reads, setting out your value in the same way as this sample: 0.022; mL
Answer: 66; mL
